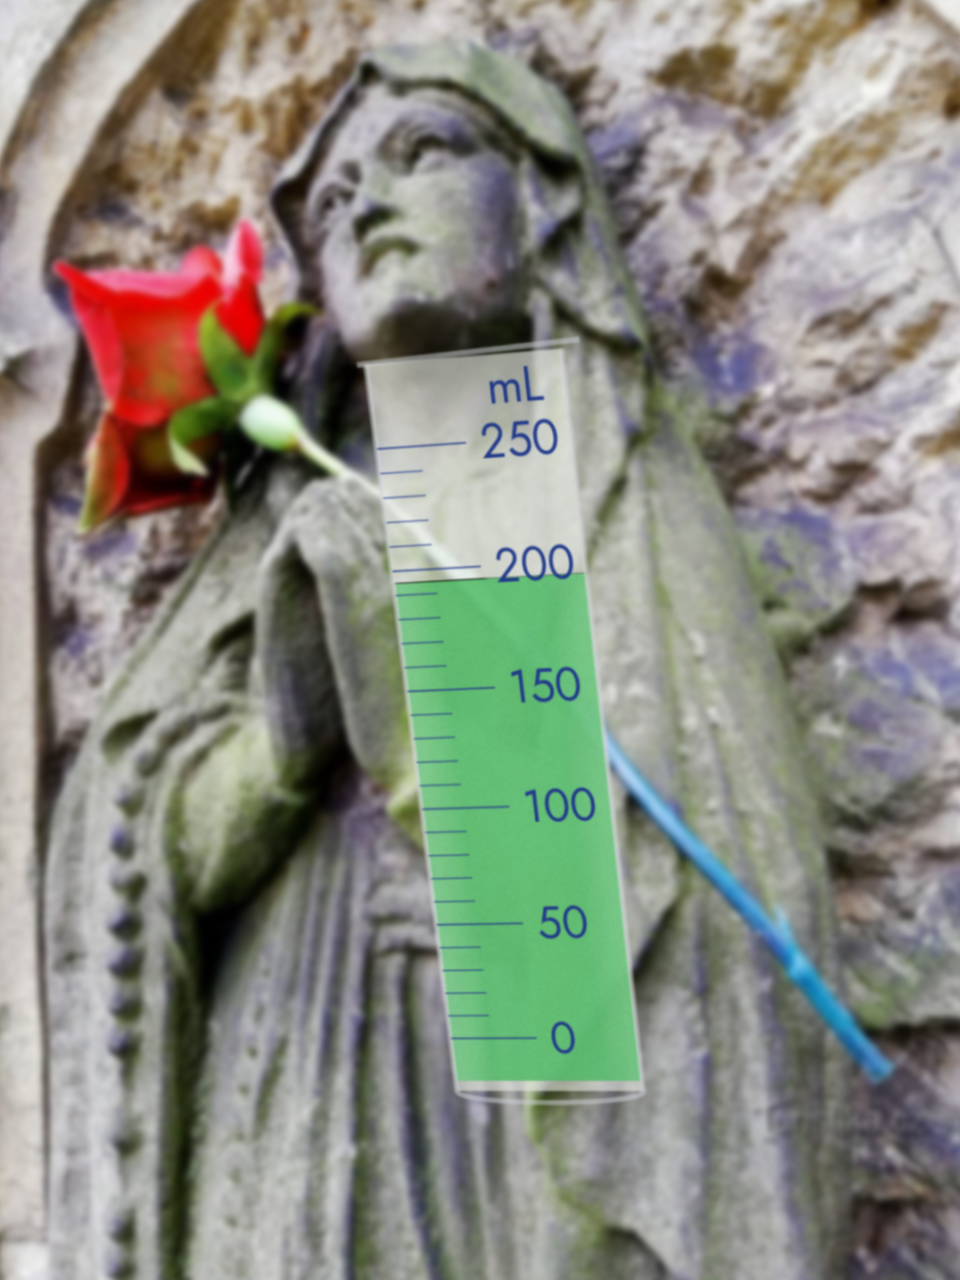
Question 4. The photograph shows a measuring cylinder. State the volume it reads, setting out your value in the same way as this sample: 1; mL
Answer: 195; mL
